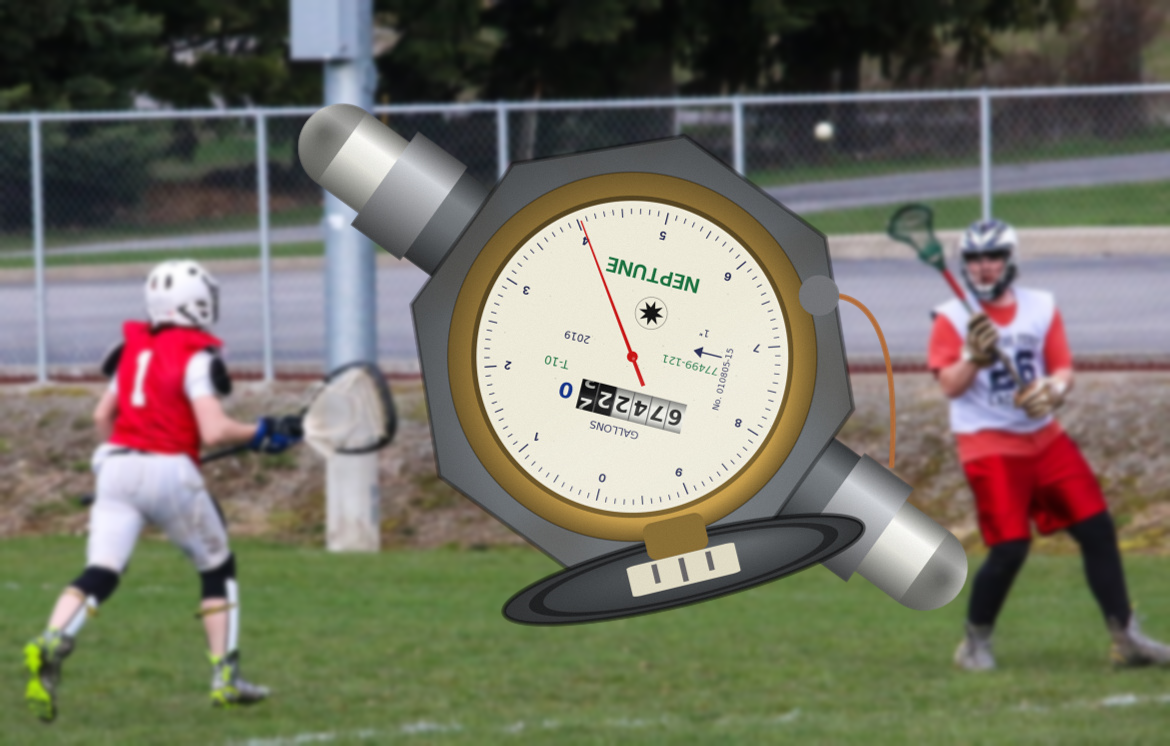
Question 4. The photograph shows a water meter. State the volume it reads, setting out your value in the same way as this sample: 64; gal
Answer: 6742224.0; gal
